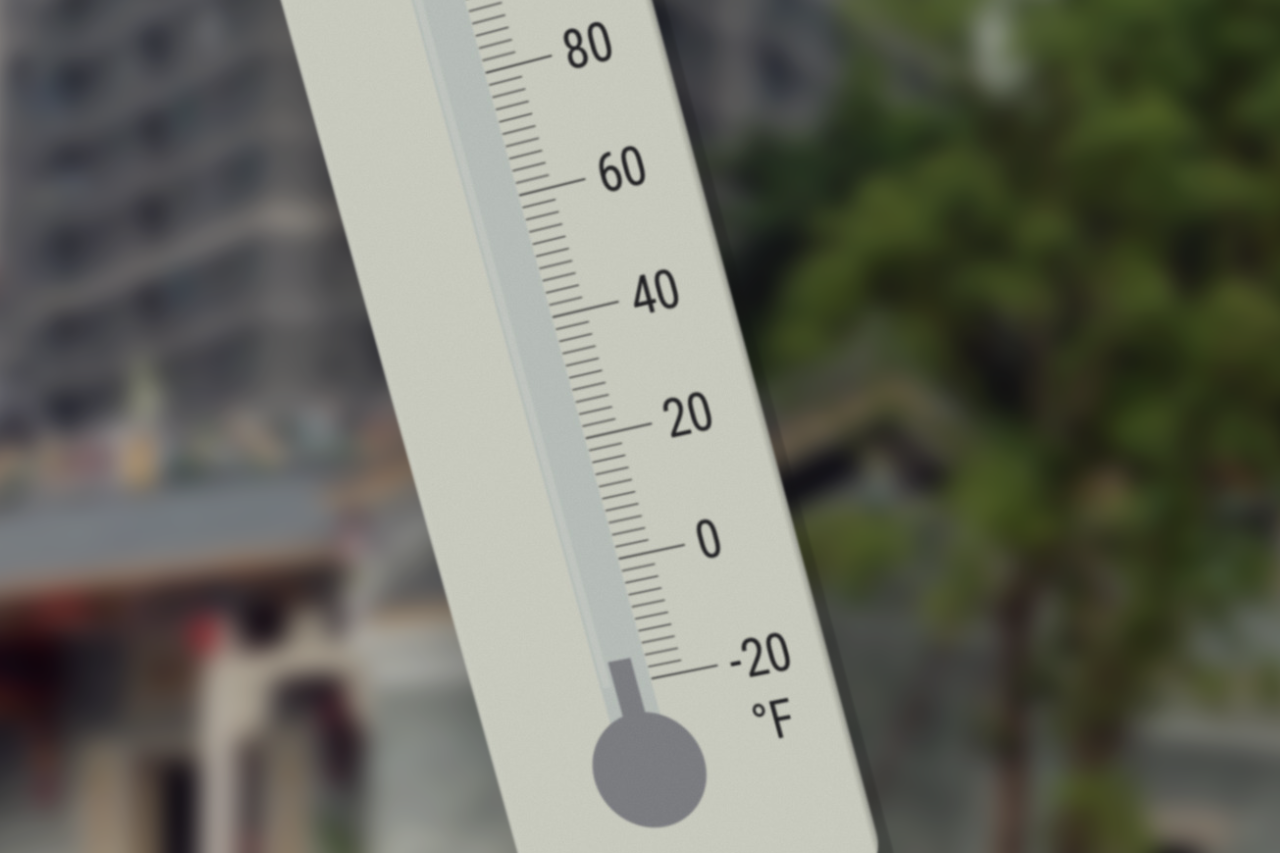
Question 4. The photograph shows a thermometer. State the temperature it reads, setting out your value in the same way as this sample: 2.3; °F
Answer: -16; °F
